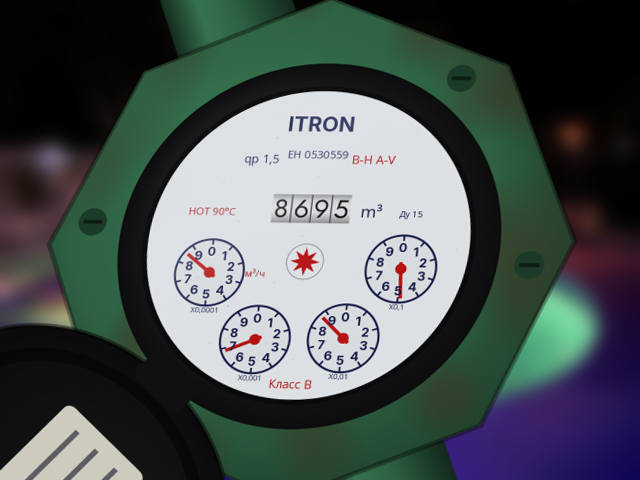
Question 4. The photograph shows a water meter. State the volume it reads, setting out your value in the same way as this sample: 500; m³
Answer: 8695.4868; m³
